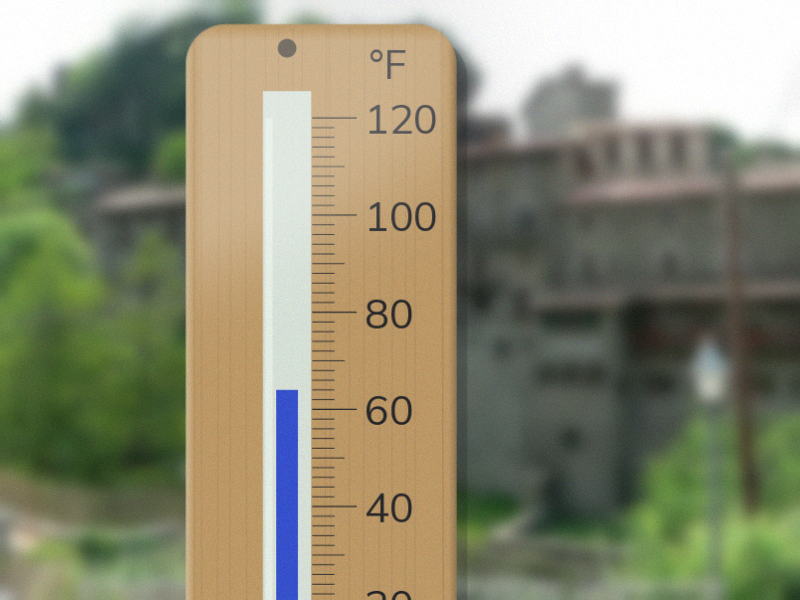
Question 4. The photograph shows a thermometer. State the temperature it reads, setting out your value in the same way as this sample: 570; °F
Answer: 64; °F
